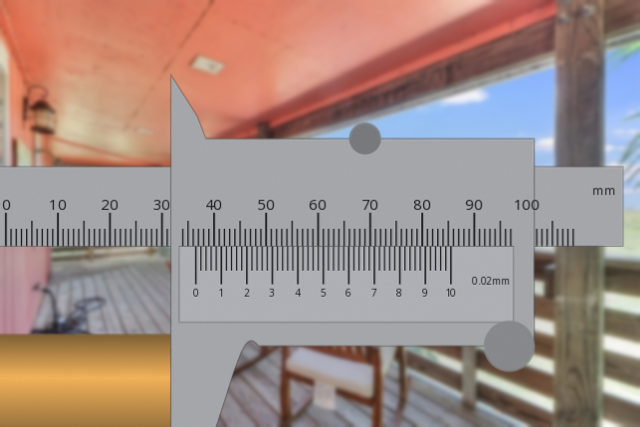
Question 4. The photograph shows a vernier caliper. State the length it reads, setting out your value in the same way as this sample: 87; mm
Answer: 36.5; mm
